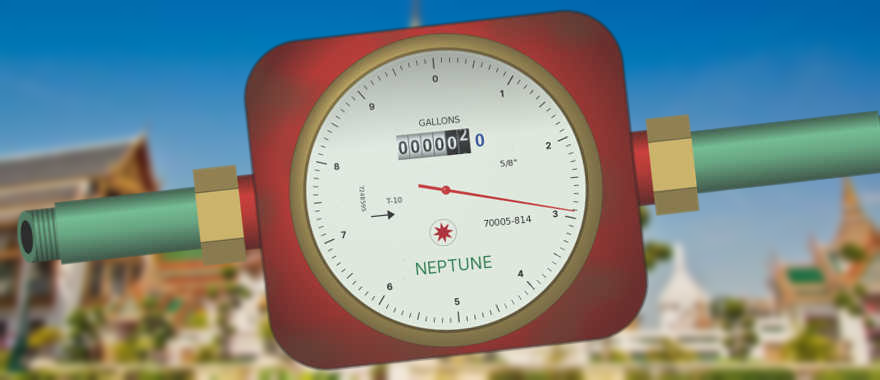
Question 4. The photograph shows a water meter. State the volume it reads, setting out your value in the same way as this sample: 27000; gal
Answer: 22.9; gal
